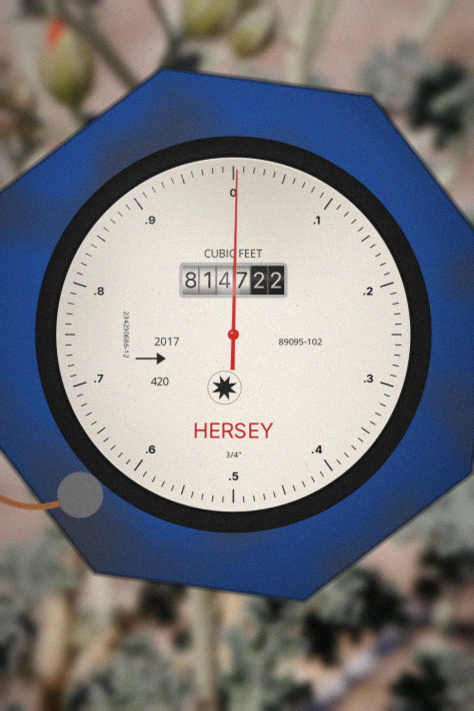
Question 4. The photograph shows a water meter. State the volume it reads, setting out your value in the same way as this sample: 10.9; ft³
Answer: 814722.00; ft³
